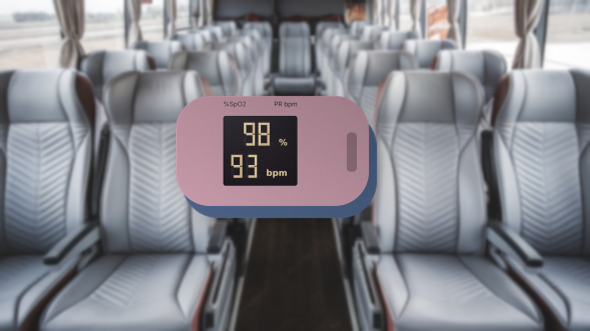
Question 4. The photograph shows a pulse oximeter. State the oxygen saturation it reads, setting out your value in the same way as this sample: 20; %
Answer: 98; %
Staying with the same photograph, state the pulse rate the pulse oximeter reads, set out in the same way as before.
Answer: 93; bpm
